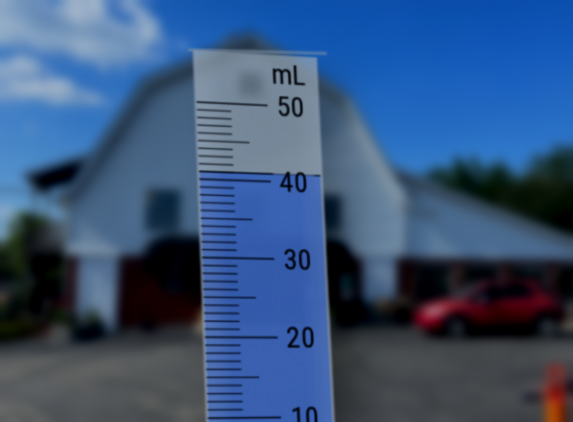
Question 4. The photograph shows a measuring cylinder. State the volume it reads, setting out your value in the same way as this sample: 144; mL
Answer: 41; mL
